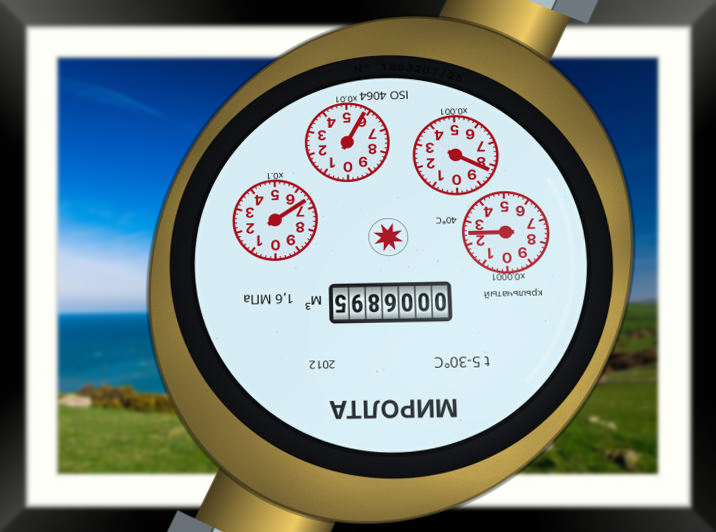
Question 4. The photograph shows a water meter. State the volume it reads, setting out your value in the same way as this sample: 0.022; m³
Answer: 6895.6582; m³
